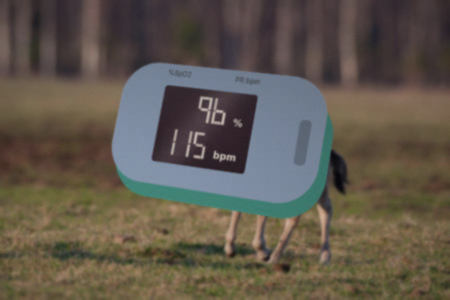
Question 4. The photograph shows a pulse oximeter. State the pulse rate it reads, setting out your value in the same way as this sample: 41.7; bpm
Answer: 115; bpm
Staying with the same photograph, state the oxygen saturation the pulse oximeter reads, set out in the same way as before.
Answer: 96; %
